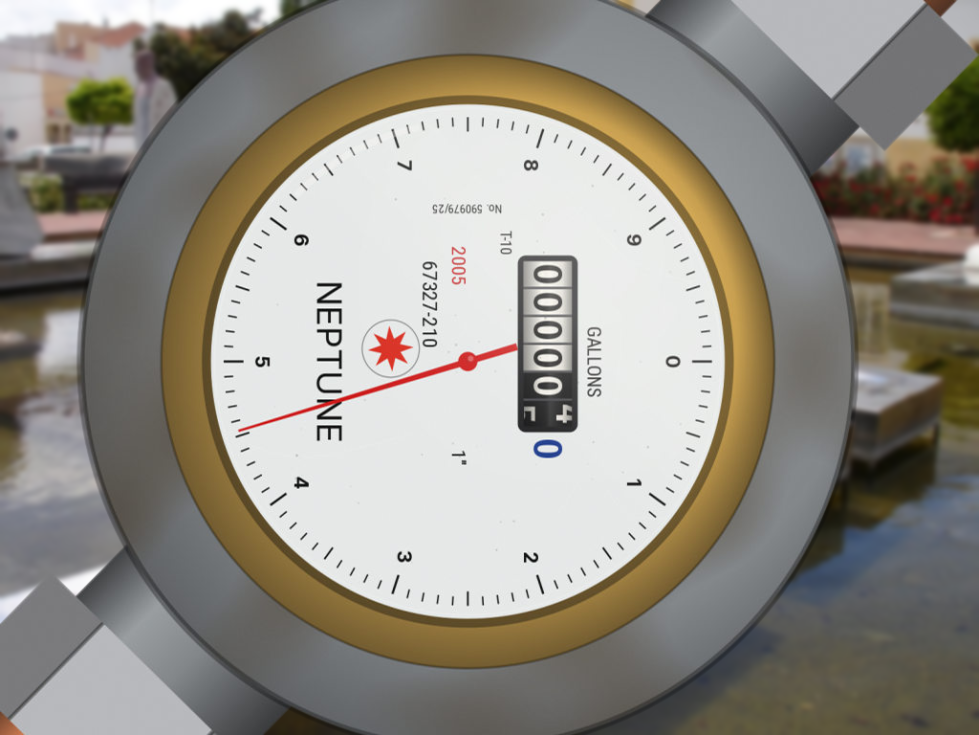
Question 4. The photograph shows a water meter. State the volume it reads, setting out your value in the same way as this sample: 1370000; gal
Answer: 44.5; gal
